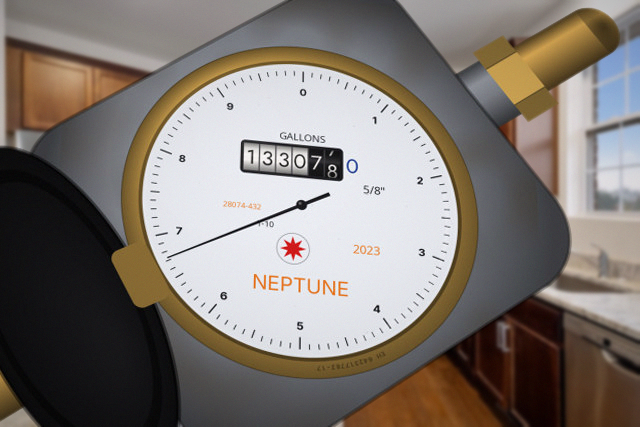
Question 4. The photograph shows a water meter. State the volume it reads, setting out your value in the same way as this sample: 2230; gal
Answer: 1330776.7; gal
